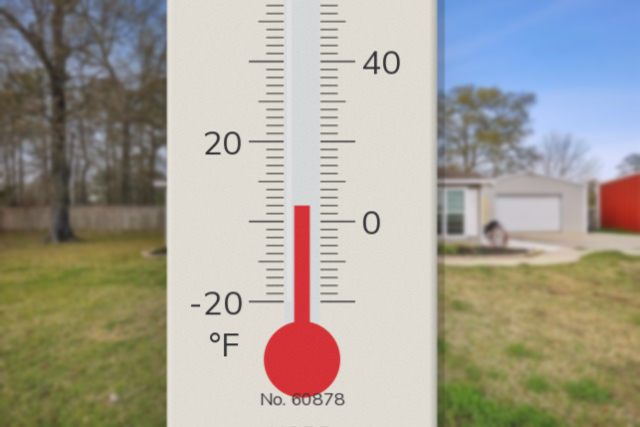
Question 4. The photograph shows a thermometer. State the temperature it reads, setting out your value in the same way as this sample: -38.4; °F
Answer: 4; °F
